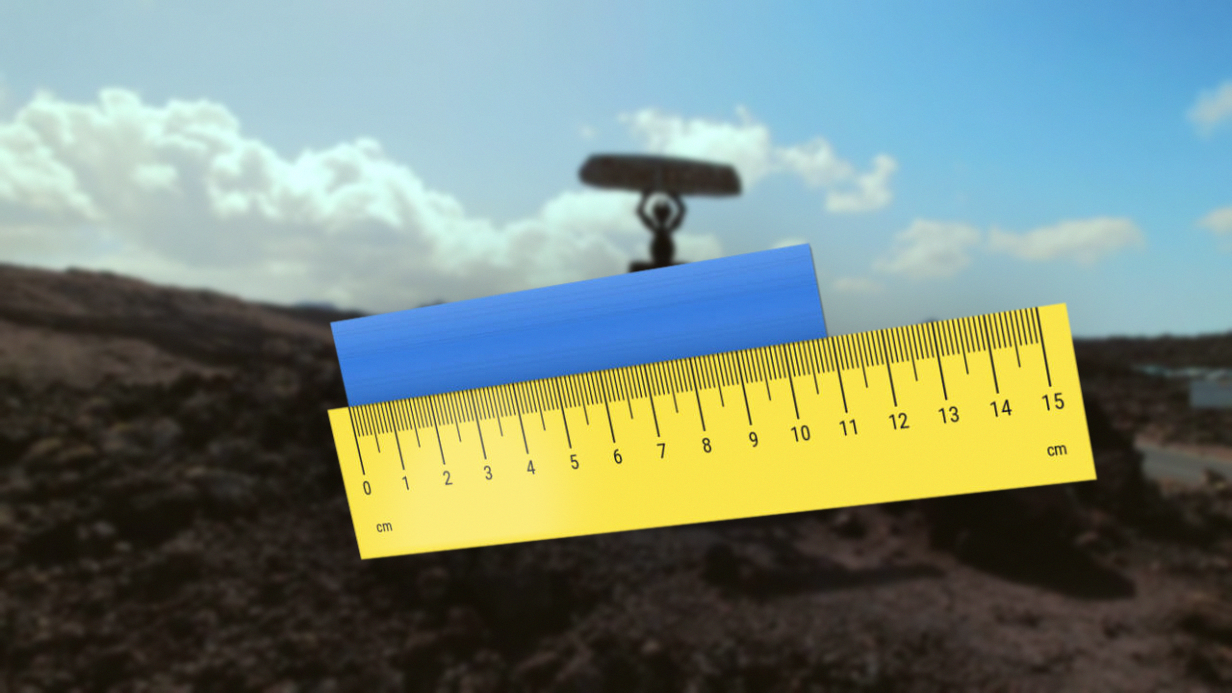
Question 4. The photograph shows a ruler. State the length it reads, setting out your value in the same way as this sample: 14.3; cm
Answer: 10.9; cm
